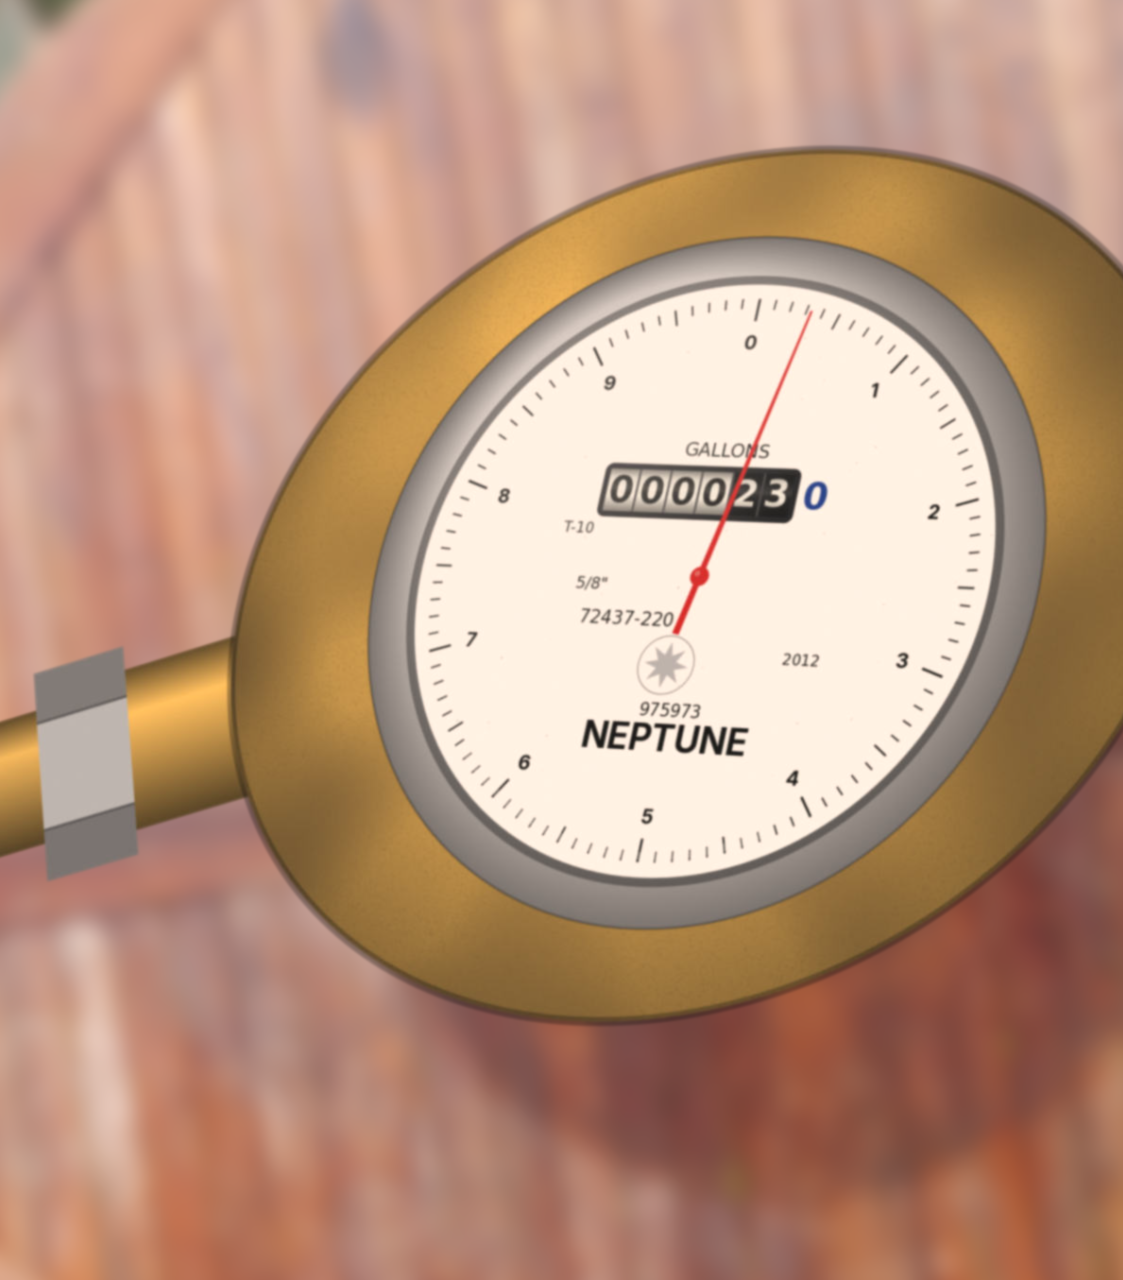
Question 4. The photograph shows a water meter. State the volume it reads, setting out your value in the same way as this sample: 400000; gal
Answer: 230.3; gal
